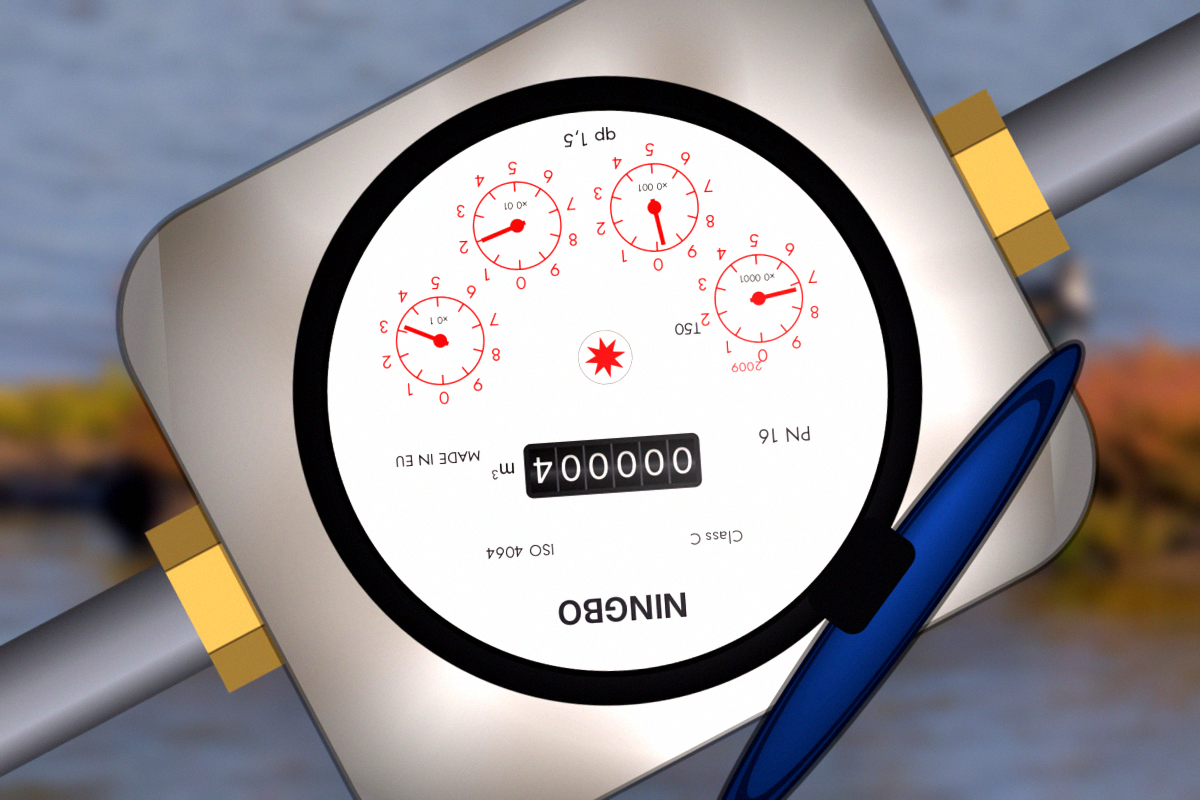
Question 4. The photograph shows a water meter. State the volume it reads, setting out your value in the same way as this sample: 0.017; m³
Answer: 4.3197; m³
